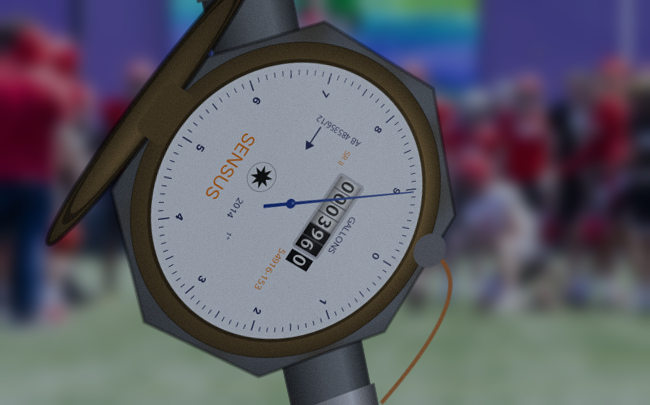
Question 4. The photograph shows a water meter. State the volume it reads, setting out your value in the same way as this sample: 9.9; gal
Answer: 3959.0; gal
